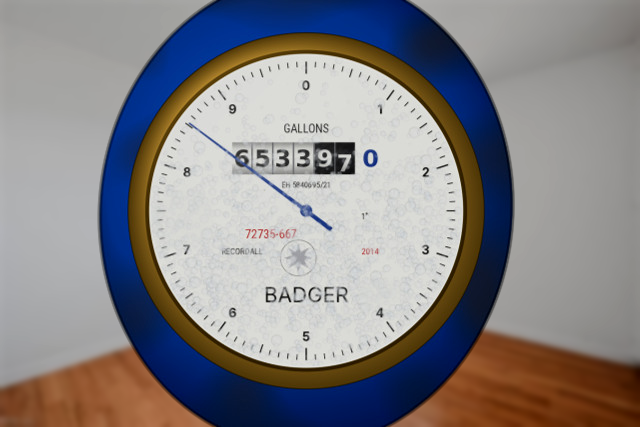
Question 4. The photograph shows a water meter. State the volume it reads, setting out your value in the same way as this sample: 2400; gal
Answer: 6533968.5; gal
